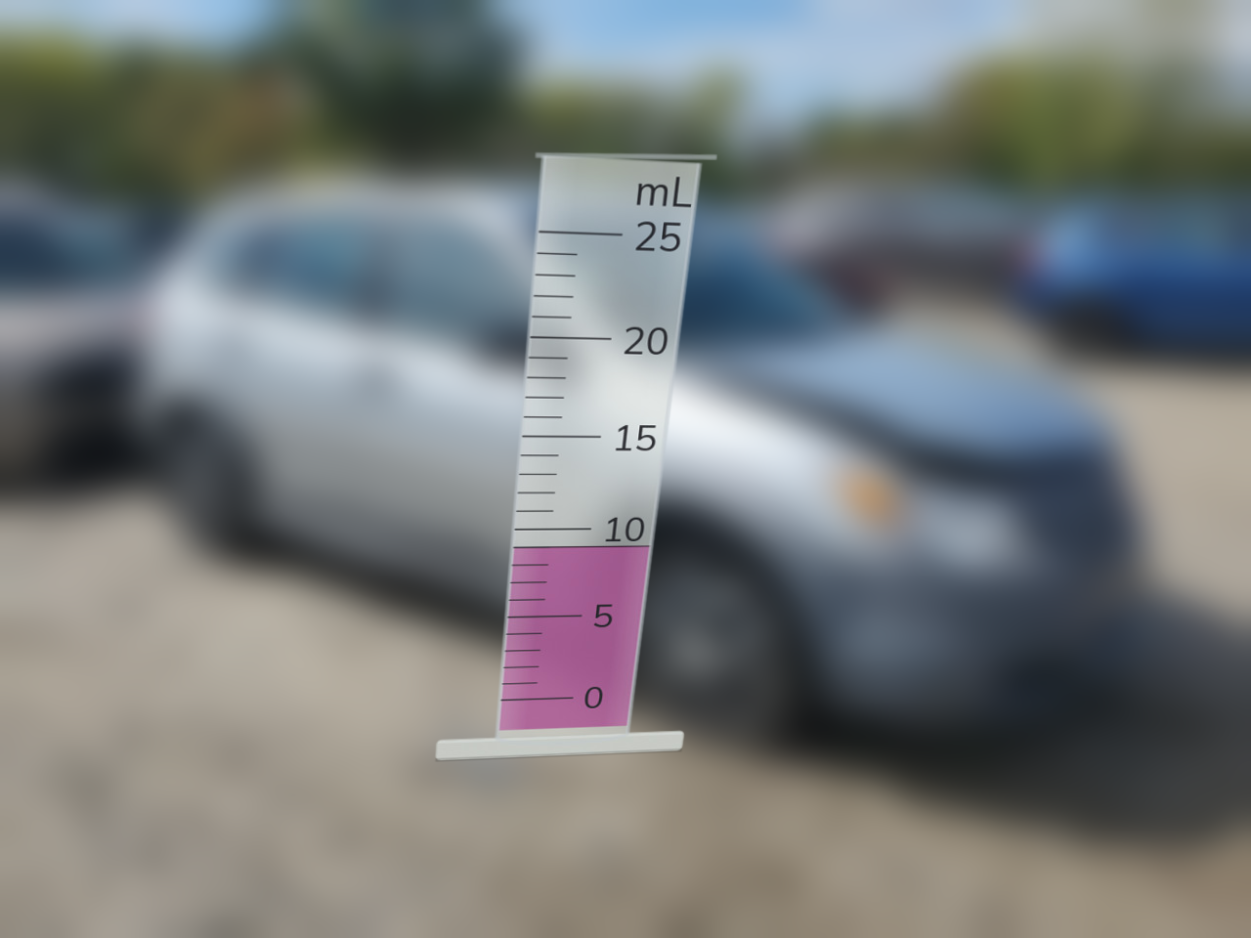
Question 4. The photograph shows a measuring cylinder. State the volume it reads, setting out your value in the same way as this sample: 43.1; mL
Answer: 9; mL
